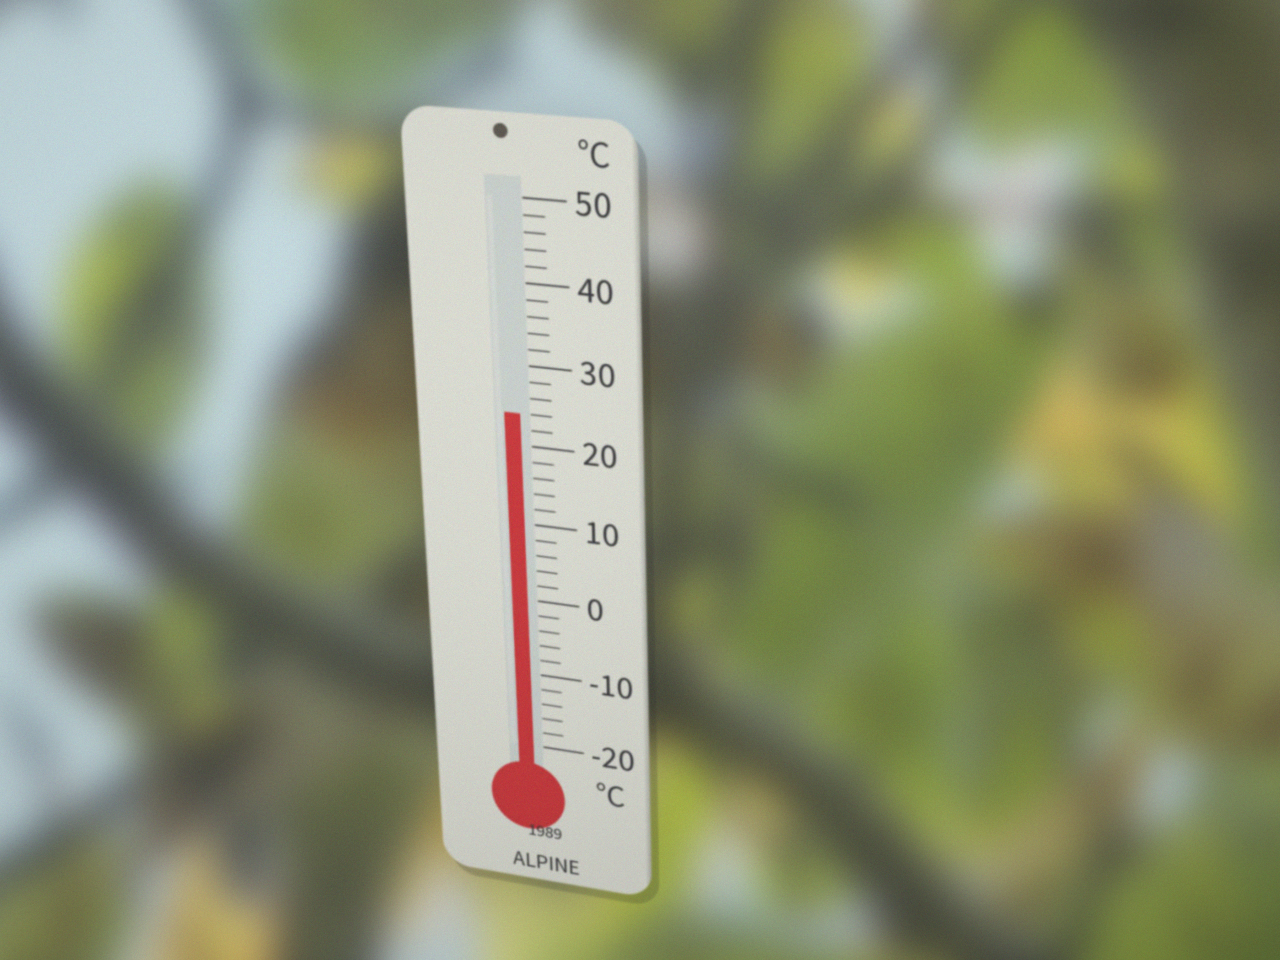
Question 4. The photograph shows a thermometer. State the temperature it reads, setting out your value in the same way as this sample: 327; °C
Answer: 24; °C
